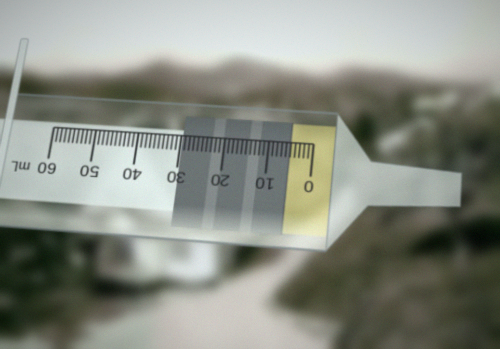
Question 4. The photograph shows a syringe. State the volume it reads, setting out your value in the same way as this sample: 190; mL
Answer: 5; mL
